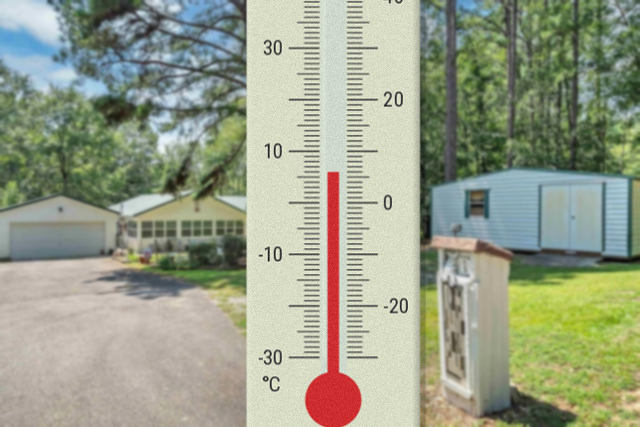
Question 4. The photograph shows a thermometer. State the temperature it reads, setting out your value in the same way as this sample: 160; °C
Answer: 6; °C
